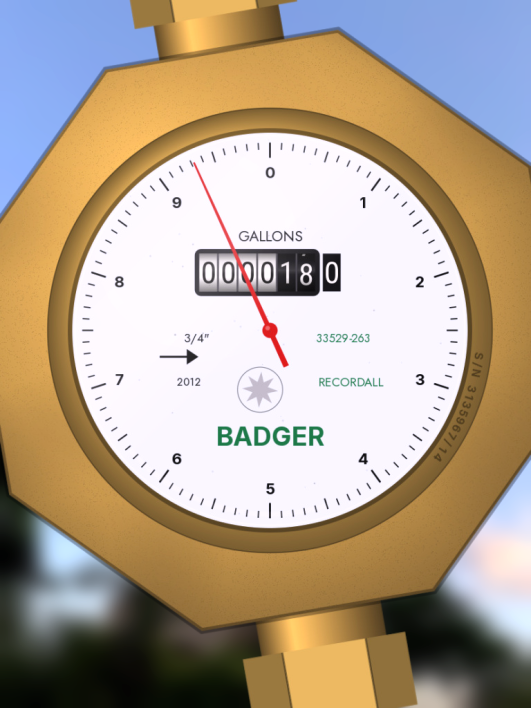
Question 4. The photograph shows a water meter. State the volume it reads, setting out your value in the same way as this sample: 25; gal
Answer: 179.3; gal
